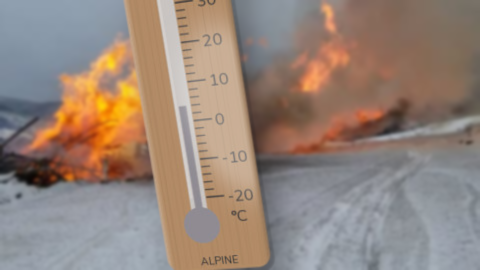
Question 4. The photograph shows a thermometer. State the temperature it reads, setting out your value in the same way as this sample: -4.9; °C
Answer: 4; °C
